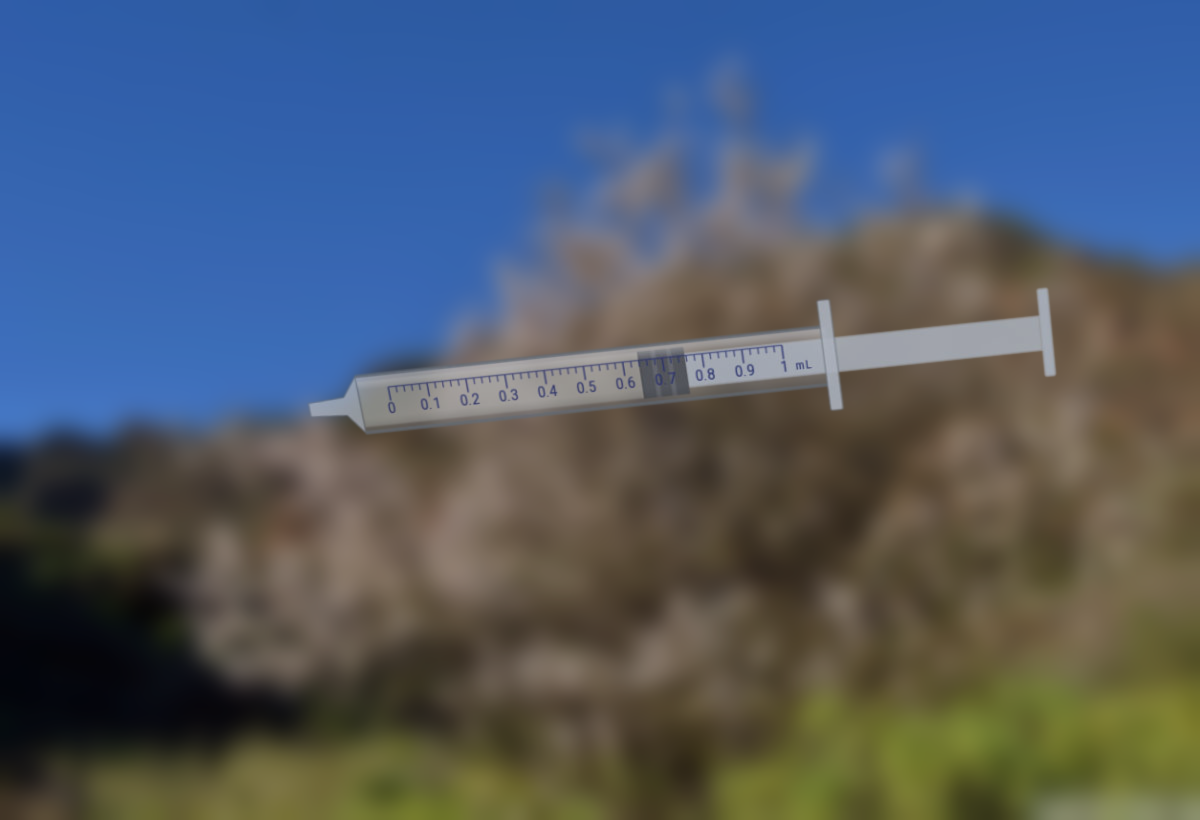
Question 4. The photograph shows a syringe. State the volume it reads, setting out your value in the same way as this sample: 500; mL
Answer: 0.64; mL
